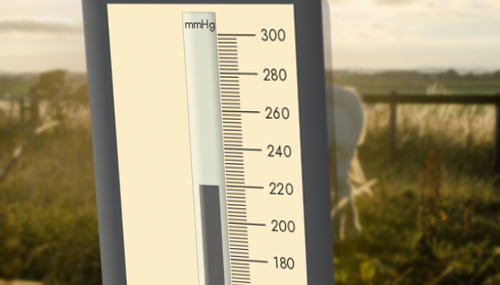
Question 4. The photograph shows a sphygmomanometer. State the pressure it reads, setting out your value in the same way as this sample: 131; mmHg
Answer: 220; mmHg
